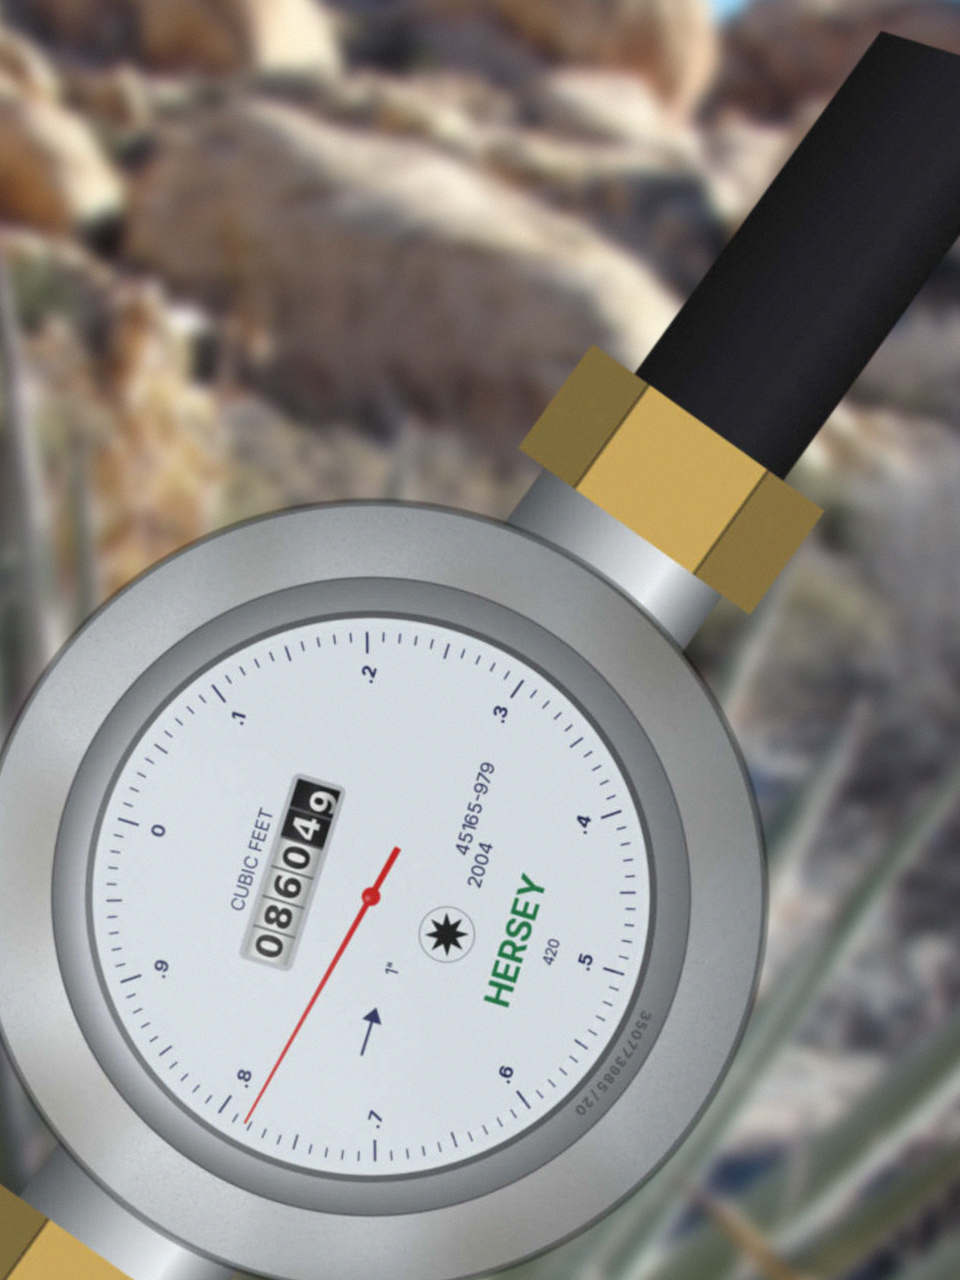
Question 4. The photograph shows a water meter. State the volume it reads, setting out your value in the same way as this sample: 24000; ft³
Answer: 86048.78; ft³
